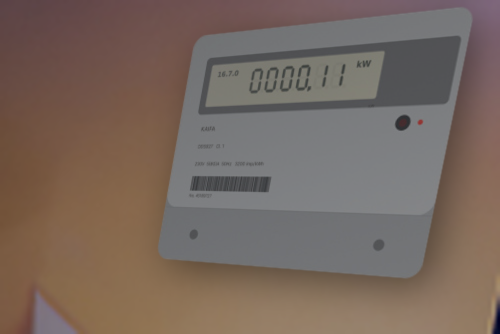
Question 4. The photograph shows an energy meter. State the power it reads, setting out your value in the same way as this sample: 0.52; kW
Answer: 0.11; kW
